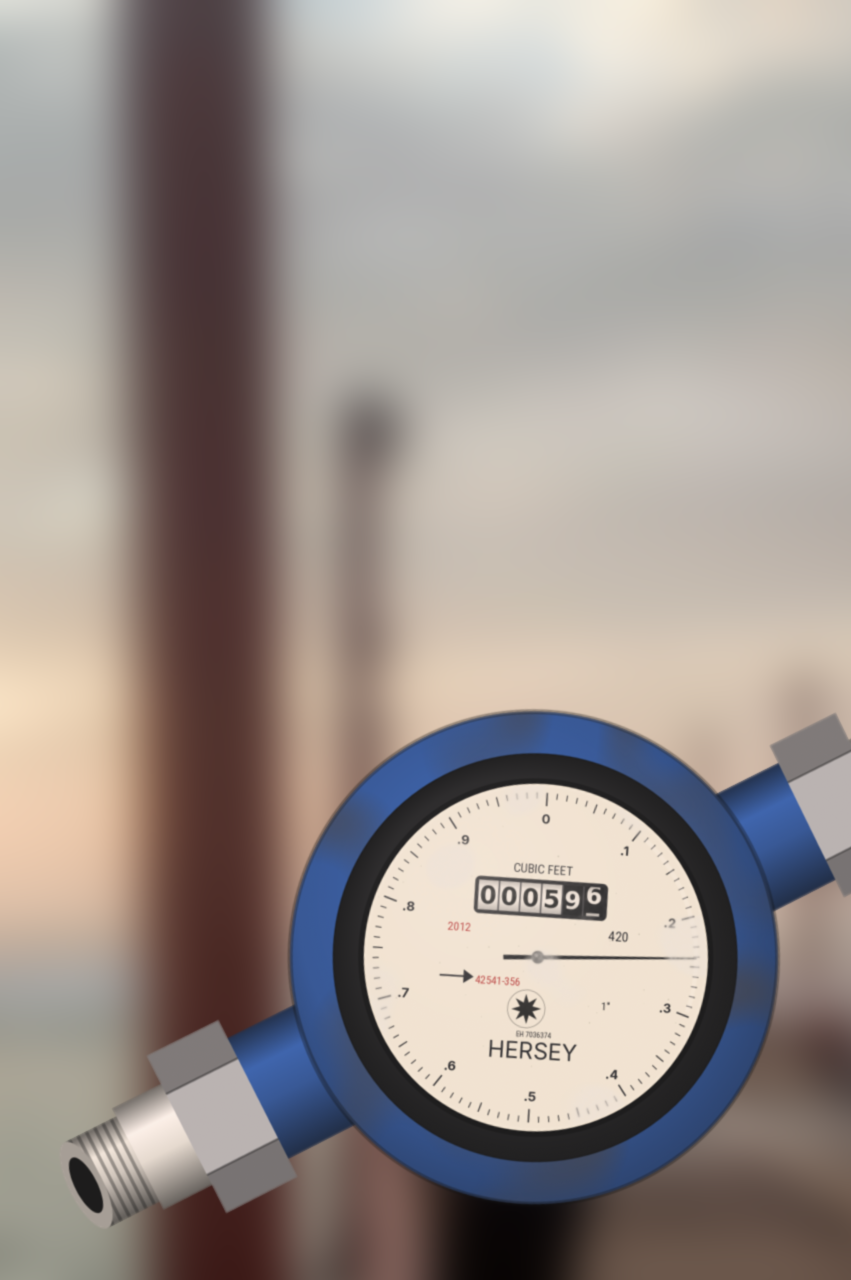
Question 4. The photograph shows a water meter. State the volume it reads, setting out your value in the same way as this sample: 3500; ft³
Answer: 596.24; ft³
